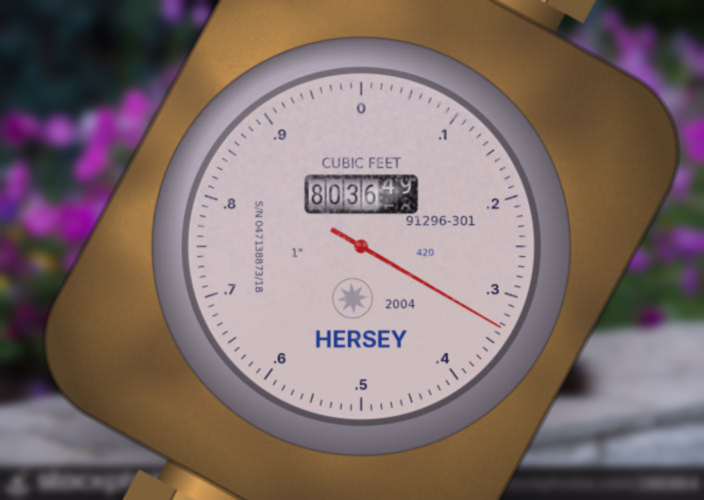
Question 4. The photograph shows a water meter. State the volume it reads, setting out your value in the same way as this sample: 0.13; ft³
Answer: 803649.33; ft³
